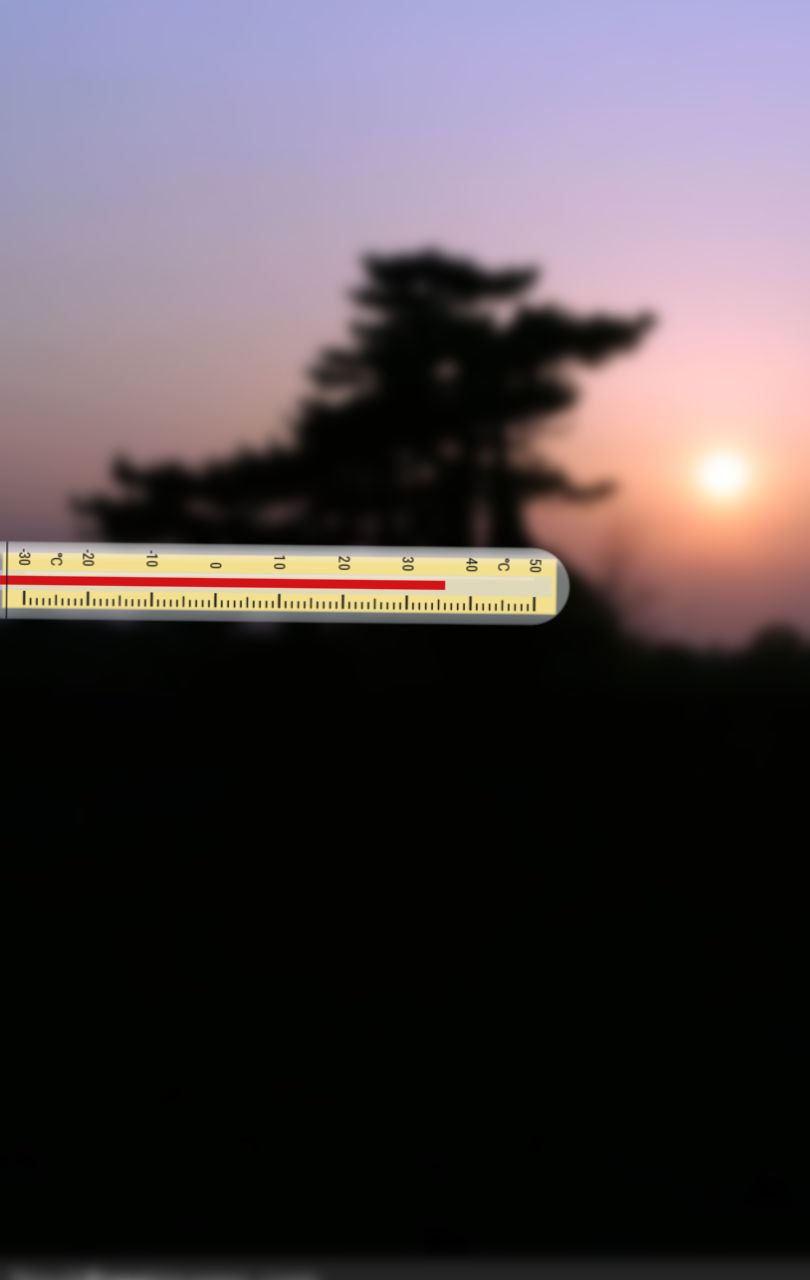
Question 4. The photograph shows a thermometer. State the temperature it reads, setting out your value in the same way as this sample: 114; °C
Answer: 36; °C
